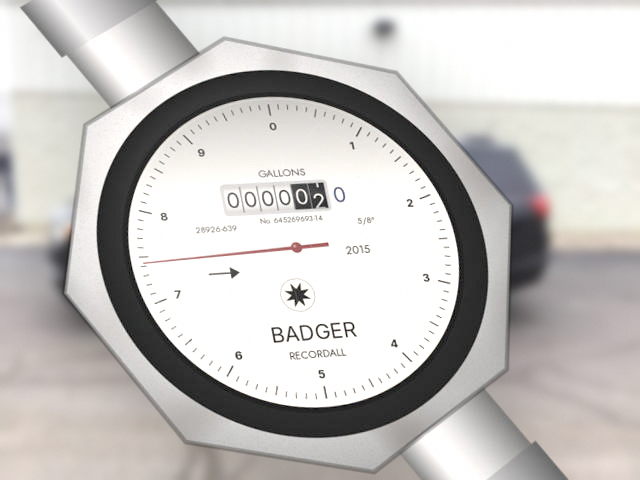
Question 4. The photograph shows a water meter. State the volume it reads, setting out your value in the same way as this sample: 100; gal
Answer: 17.4; gal
